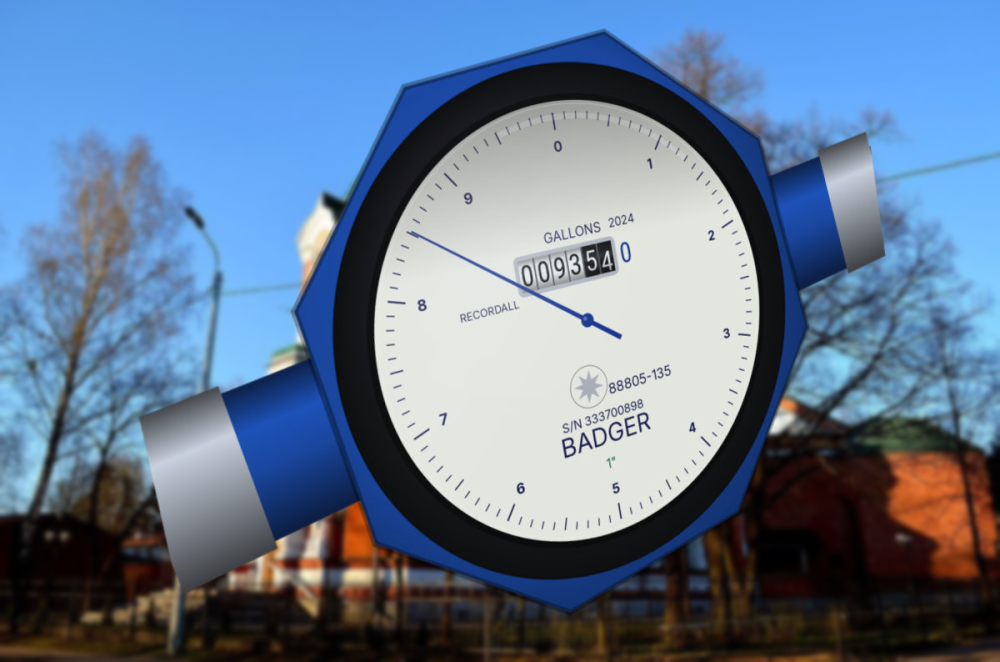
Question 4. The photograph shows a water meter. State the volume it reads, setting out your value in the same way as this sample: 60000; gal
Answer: 93538.5; gal
